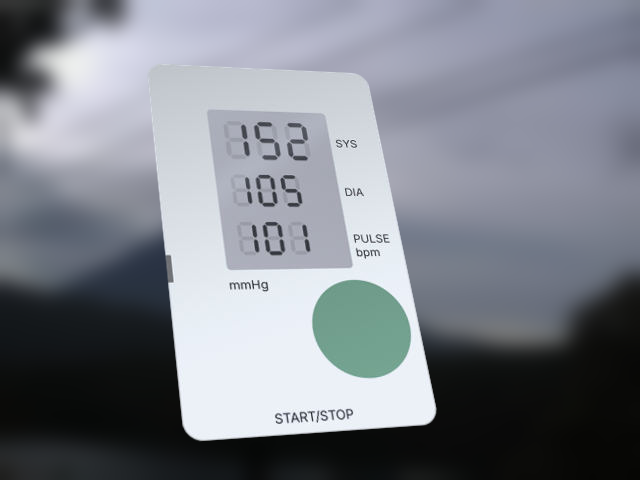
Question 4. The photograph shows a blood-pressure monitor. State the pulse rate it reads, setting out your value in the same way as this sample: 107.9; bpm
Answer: 101; bpm
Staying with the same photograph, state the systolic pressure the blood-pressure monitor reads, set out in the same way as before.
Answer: 152; mmHg
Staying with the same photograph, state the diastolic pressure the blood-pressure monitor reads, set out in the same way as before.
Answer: 105; mmHg
